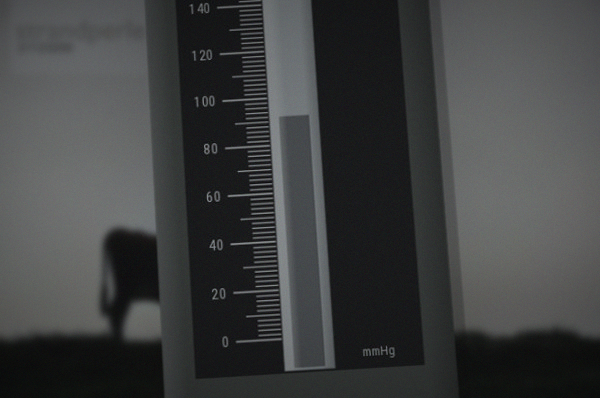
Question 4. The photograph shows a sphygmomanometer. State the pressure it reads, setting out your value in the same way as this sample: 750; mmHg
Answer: 92; mmHg
